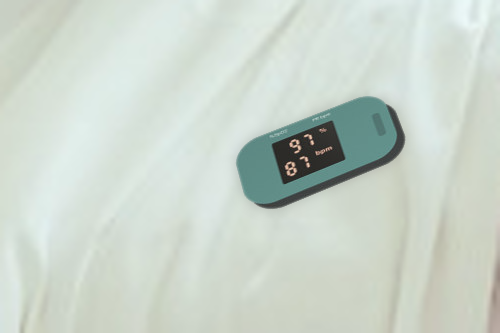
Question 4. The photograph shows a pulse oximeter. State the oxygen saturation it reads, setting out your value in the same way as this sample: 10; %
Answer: 97; %
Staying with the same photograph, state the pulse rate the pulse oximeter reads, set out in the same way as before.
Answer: 87; bpm
